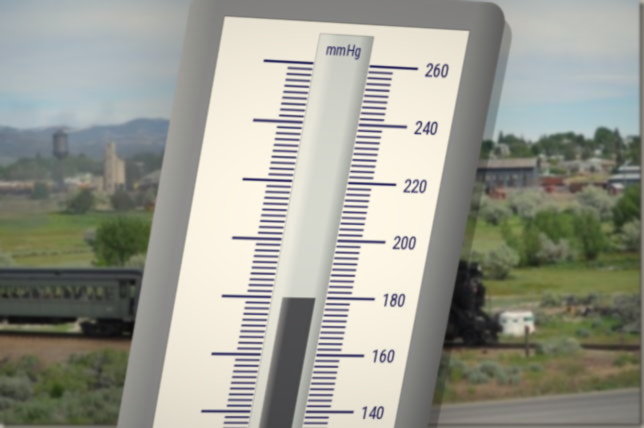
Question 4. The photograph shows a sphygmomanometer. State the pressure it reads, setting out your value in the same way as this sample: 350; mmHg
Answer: 180; mmHg
